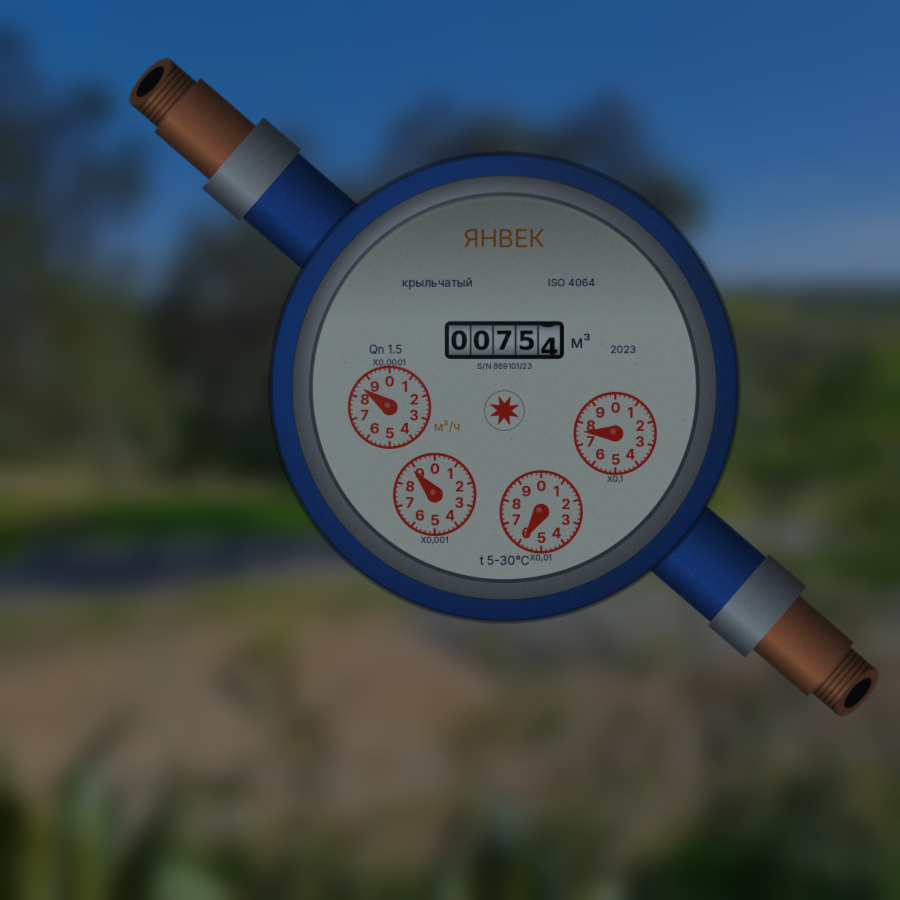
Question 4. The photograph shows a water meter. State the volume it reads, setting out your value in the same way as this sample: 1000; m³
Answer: 753.7588; m³
